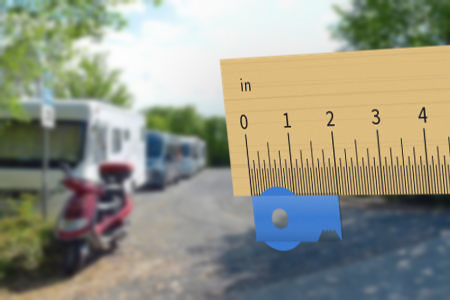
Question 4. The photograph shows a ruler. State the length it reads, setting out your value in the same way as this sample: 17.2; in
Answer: 2; in
